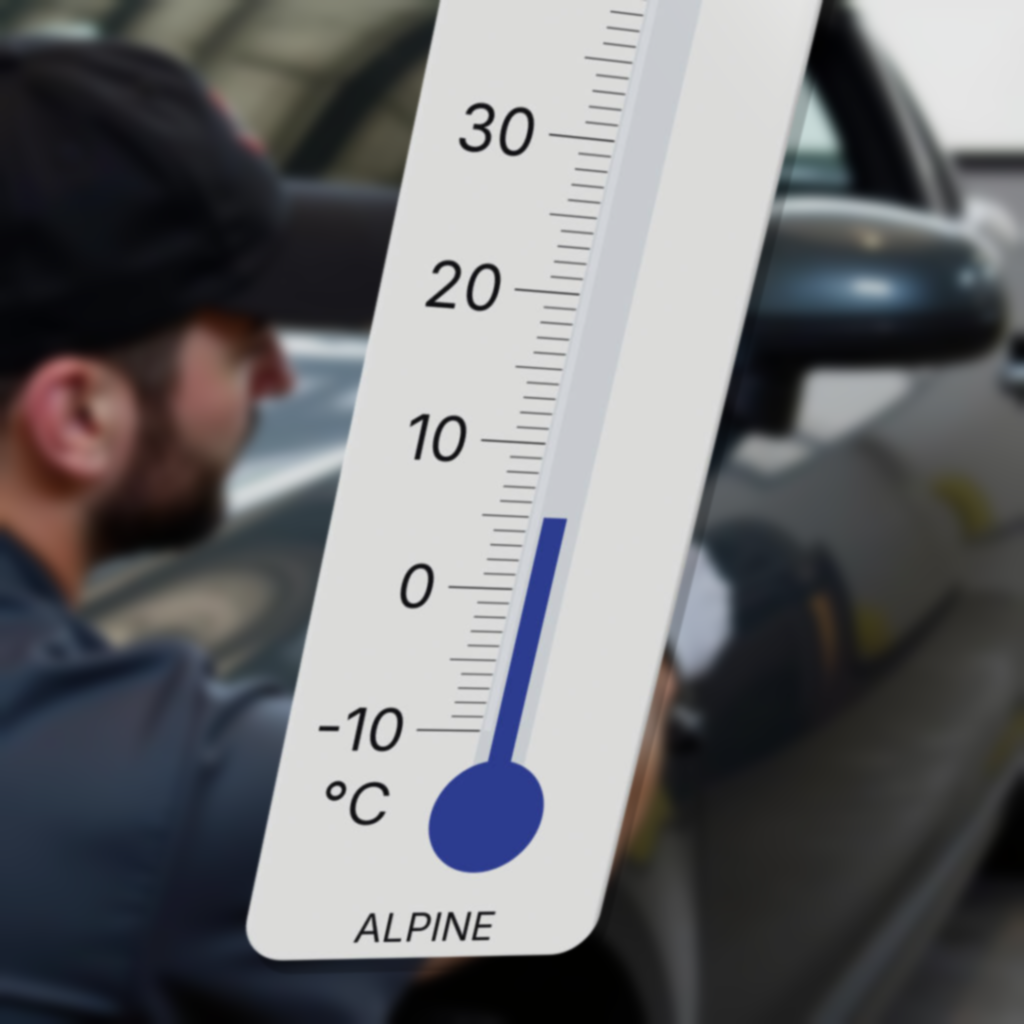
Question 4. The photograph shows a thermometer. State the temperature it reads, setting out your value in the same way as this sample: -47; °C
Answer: 5; °C
